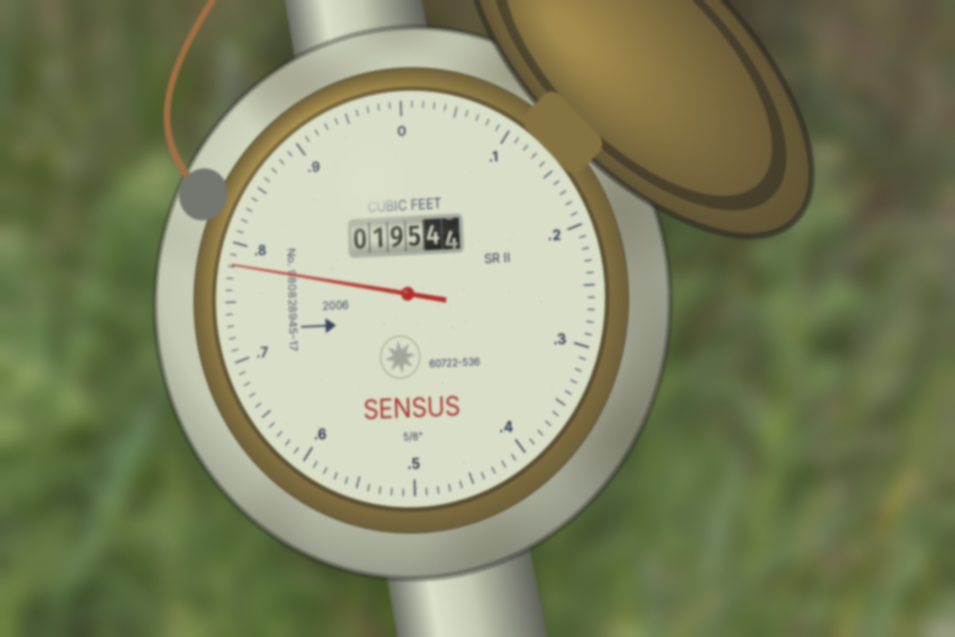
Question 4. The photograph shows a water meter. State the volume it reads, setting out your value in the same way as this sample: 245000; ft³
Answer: 19543.78; ft³
